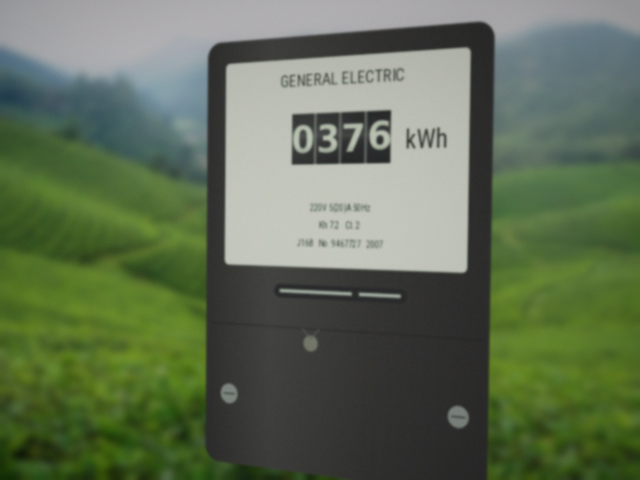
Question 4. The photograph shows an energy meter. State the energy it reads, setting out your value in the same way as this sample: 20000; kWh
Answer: 376; kWh
